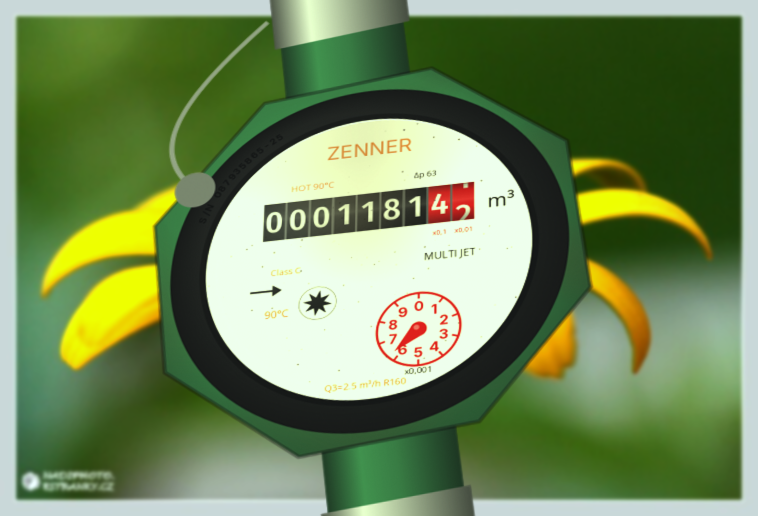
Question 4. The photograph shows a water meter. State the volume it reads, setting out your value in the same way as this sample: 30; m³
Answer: 1181.416; m³
